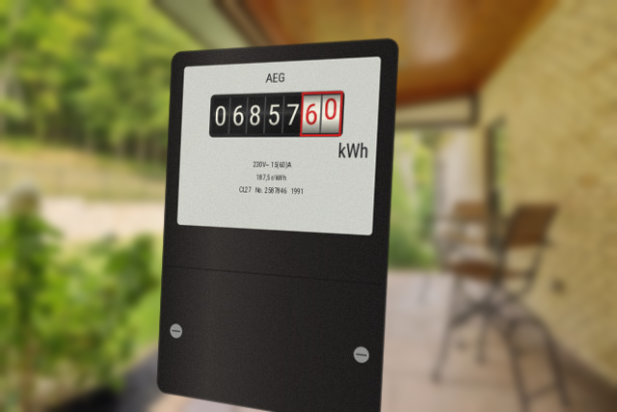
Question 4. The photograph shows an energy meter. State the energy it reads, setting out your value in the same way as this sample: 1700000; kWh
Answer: 6857.60; kWh
